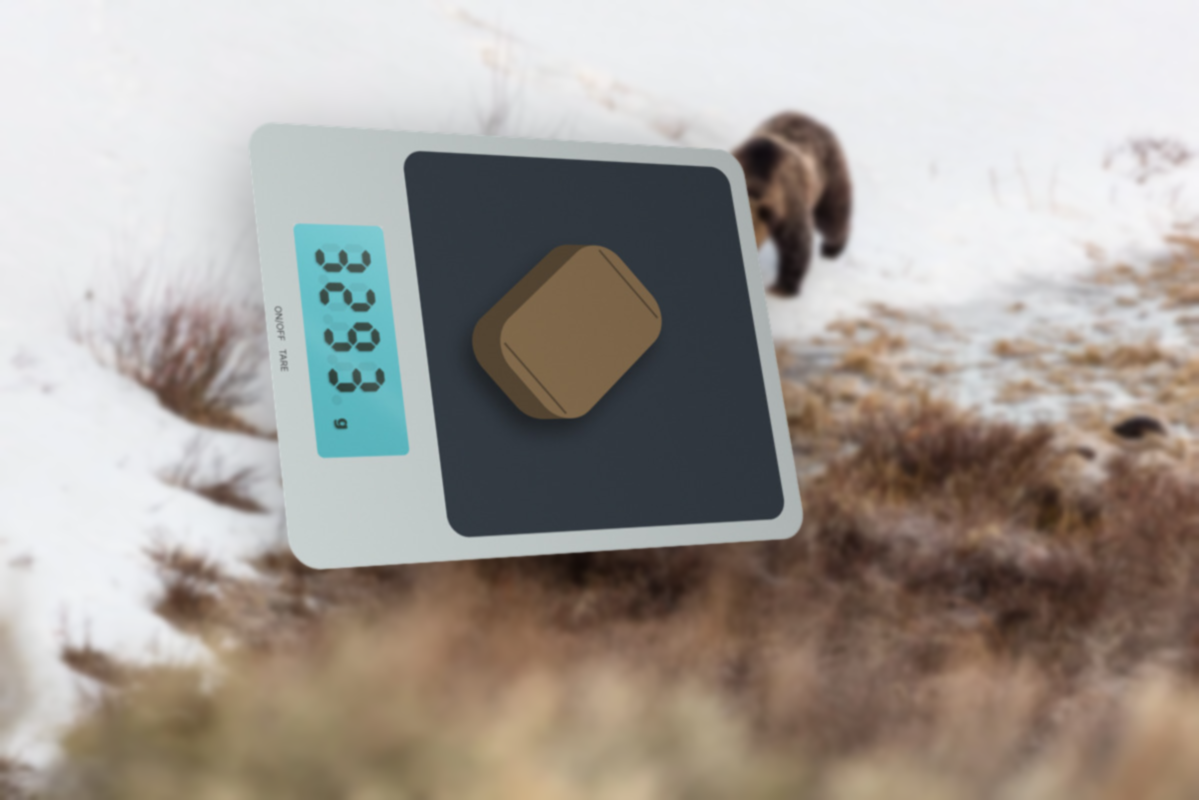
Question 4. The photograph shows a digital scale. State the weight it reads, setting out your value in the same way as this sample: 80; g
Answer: 3293; g
